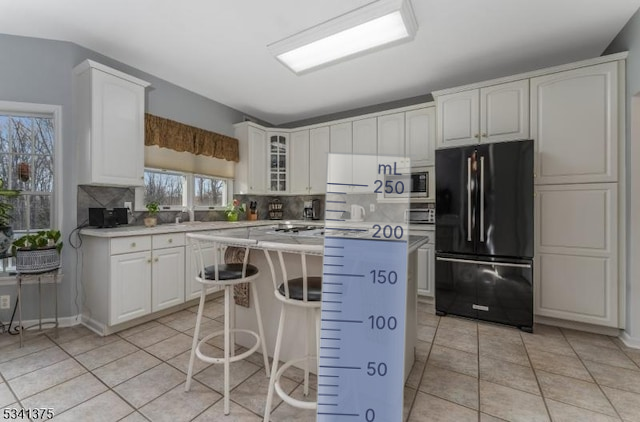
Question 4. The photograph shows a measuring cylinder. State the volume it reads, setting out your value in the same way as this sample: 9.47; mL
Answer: 190; mL
